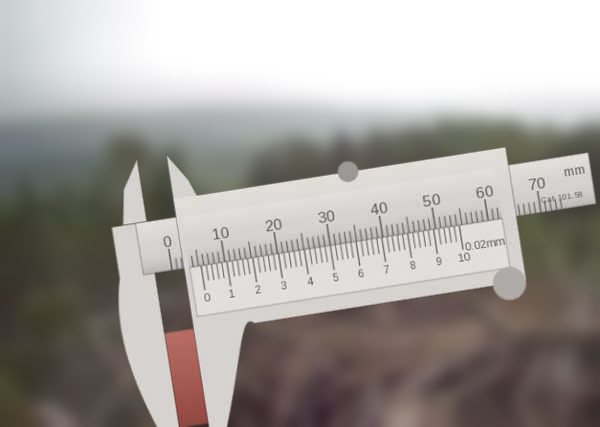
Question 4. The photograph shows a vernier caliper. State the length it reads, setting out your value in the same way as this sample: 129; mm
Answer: 5.5; mm
